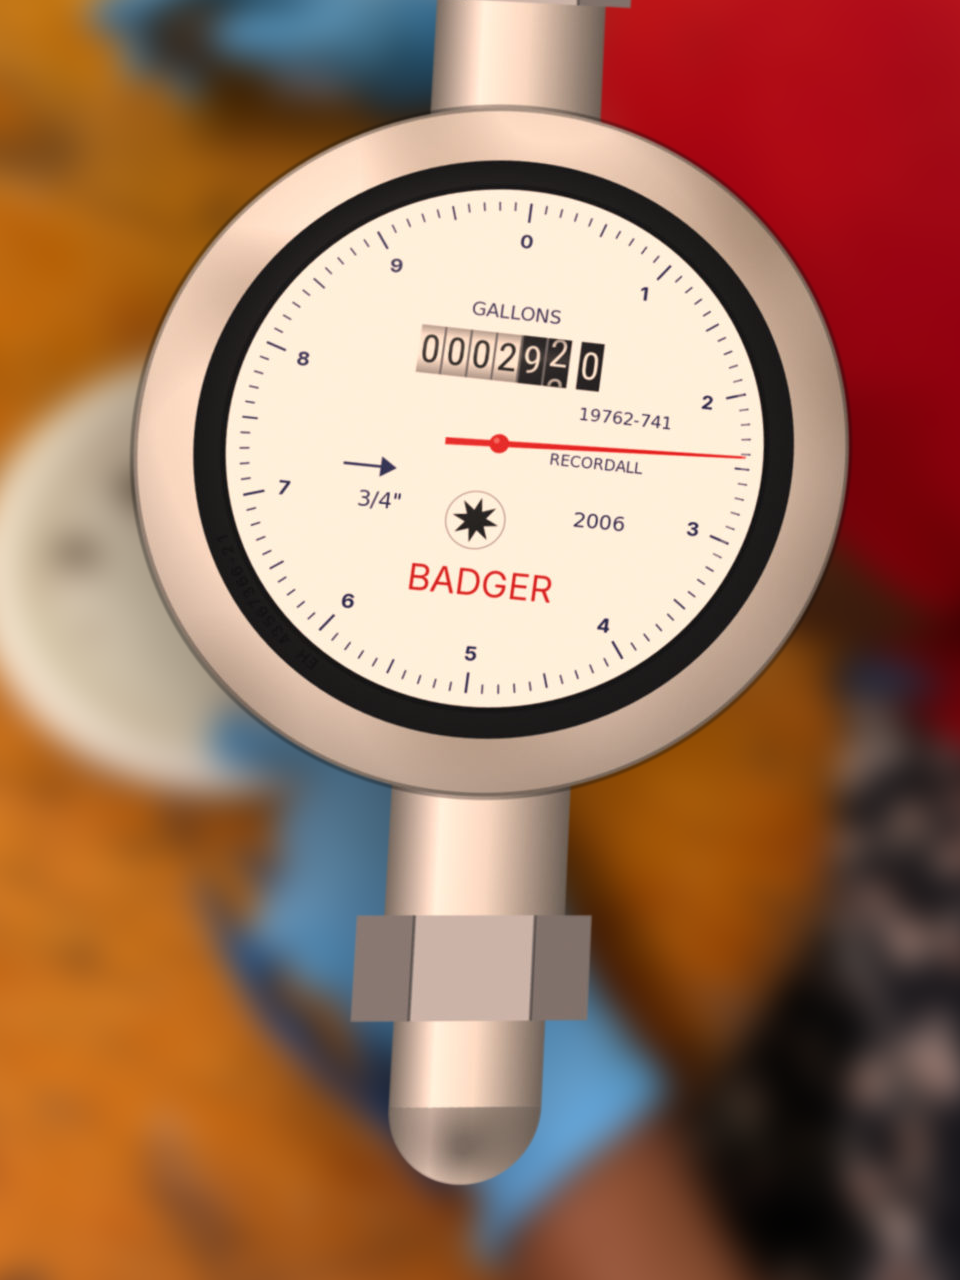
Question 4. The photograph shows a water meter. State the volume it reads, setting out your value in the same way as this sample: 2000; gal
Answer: 2922.4; gal
